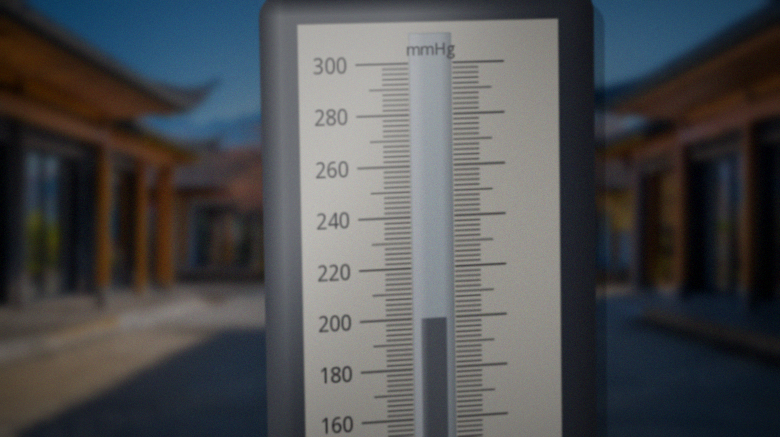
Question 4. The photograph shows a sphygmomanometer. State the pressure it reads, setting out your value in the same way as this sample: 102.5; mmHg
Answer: 200; mmHg
